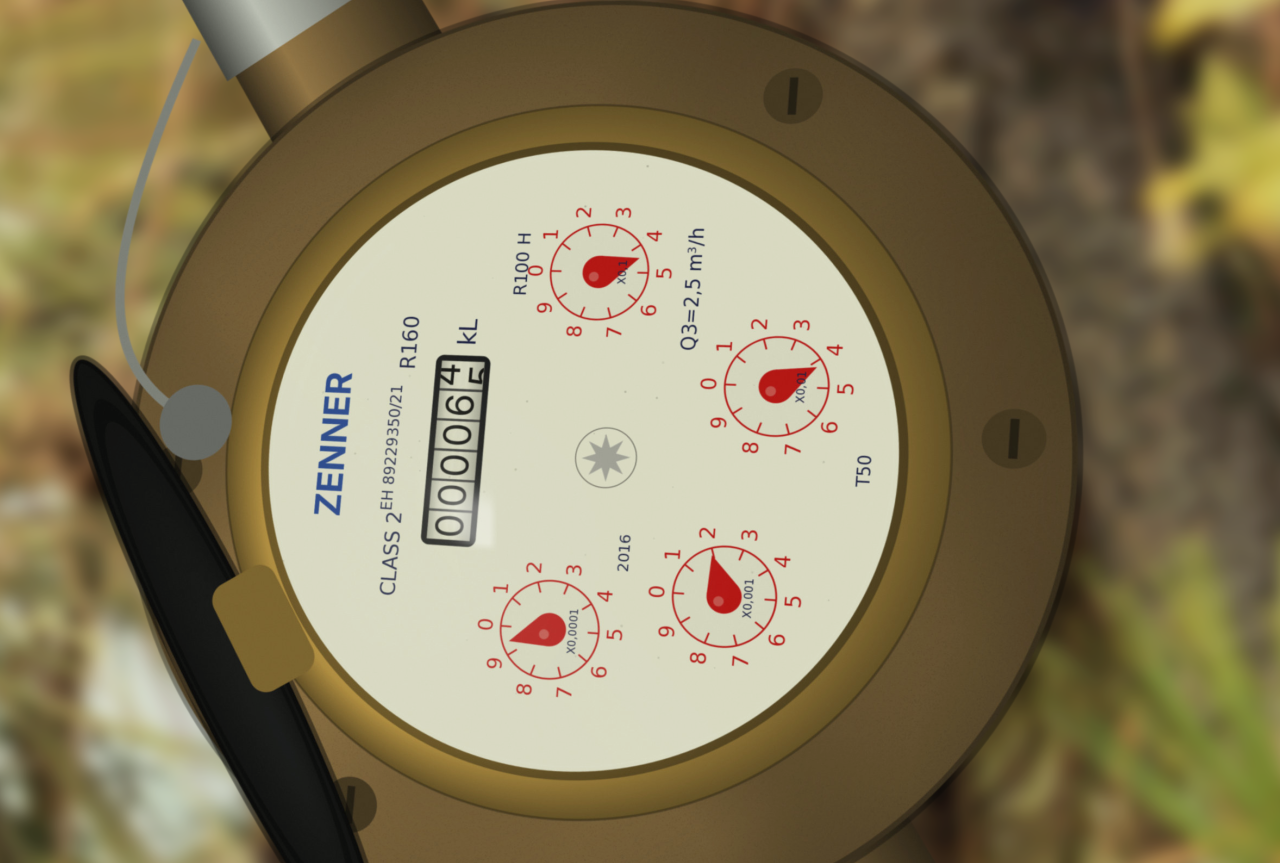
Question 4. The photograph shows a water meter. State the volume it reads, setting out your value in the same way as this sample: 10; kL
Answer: 64.4419; kL
